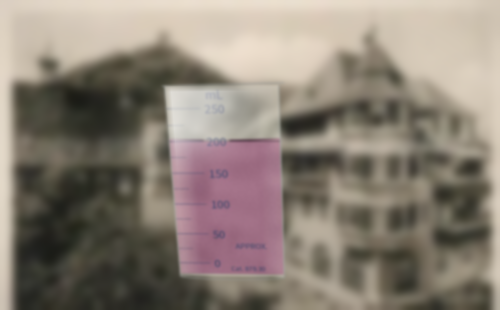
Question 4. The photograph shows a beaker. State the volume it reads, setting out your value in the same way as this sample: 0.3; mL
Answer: 200; mL
